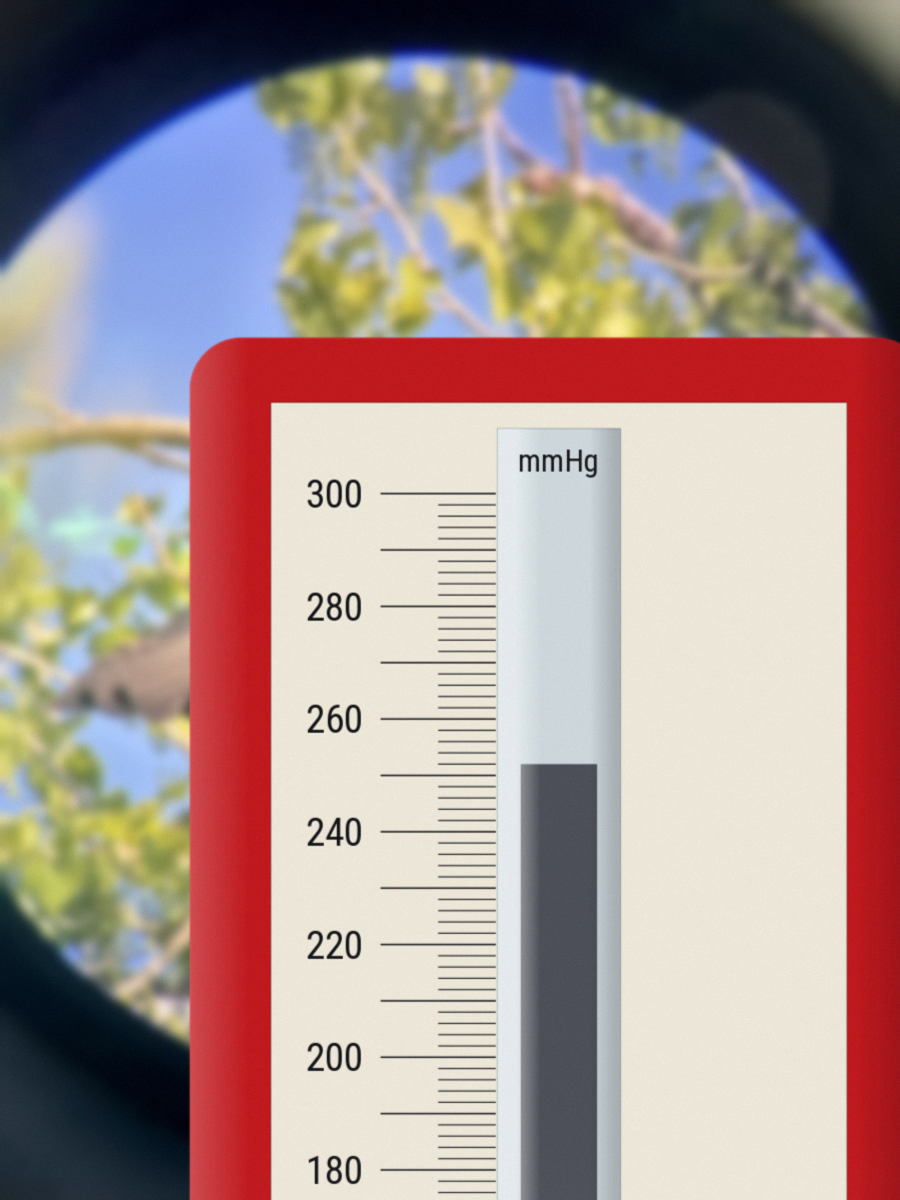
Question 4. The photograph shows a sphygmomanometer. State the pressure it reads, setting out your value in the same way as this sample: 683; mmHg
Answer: 252; mmHg
